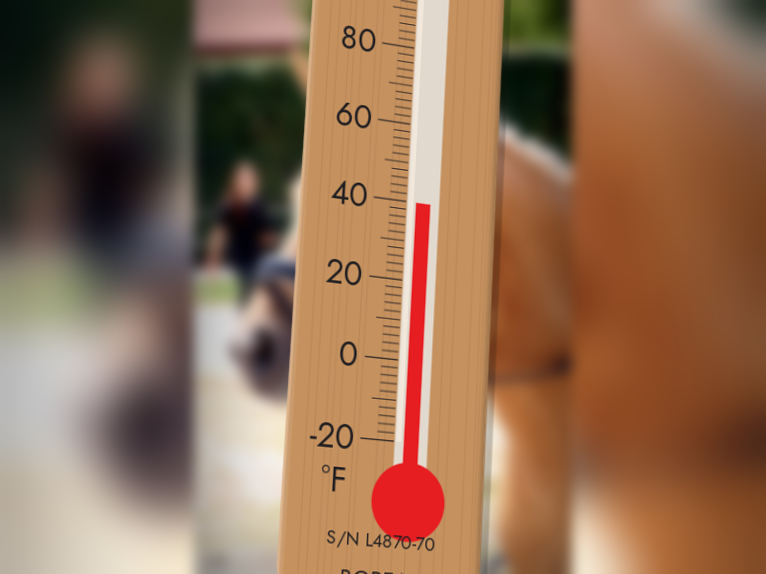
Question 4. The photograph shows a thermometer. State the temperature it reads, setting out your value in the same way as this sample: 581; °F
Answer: 40; °F
